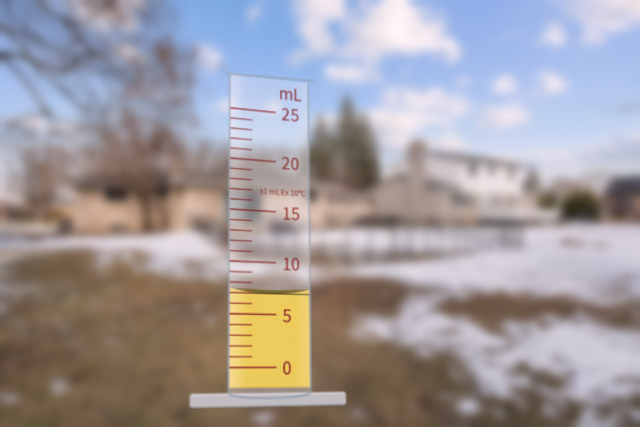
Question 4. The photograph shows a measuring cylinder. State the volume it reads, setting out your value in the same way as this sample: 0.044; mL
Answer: 7; mL
